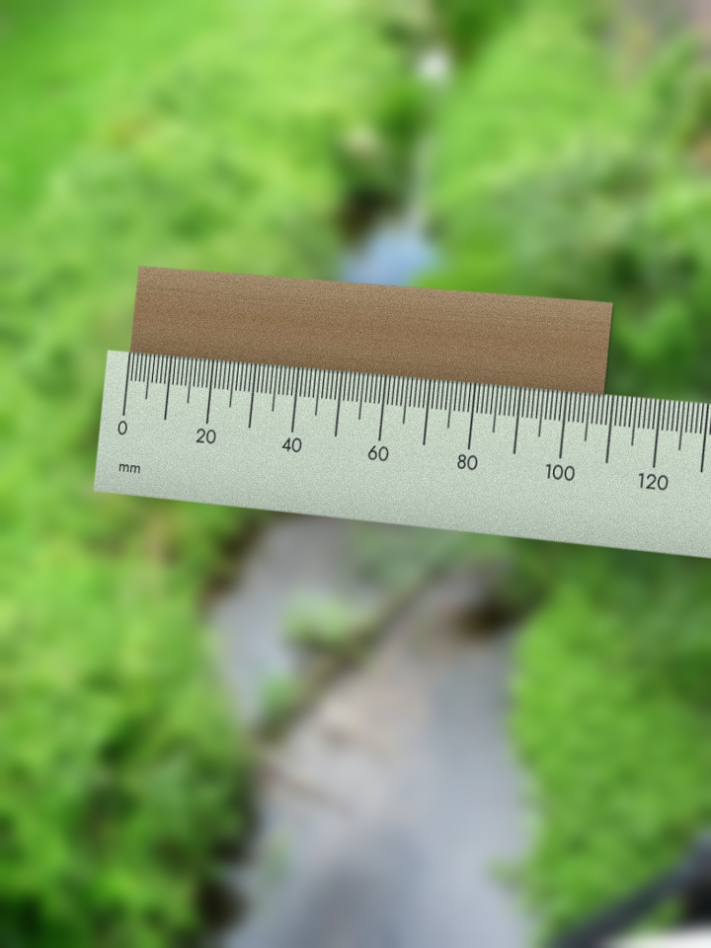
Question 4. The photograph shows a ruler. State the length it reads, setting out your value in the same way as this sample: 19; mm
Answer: 108; mm
